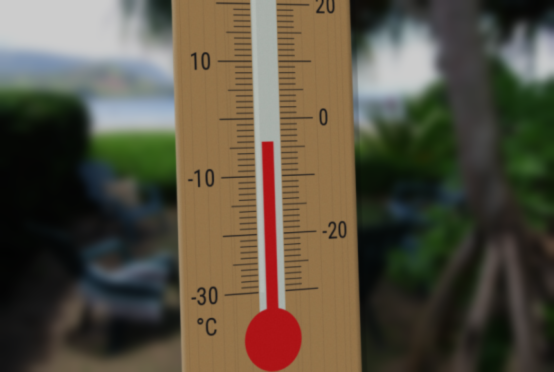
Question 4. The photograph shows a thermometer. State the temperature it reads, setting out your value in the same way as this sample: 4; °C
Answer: -4; °C
